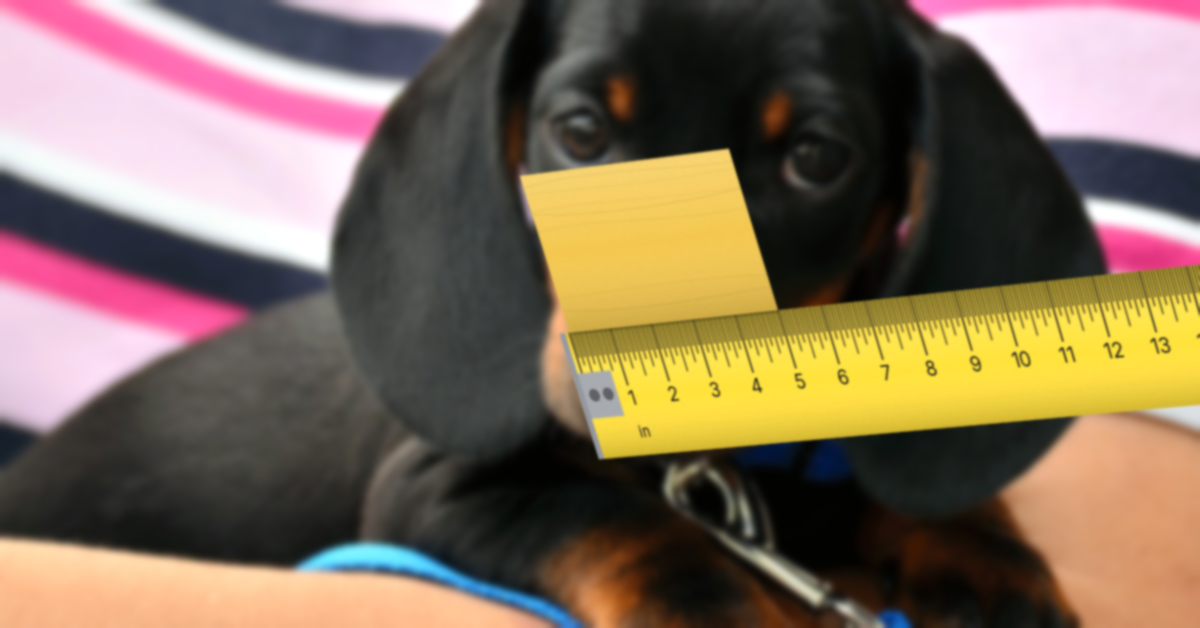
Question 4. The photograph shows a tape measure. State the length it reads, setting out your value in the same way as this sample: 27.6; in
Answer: 5; in
